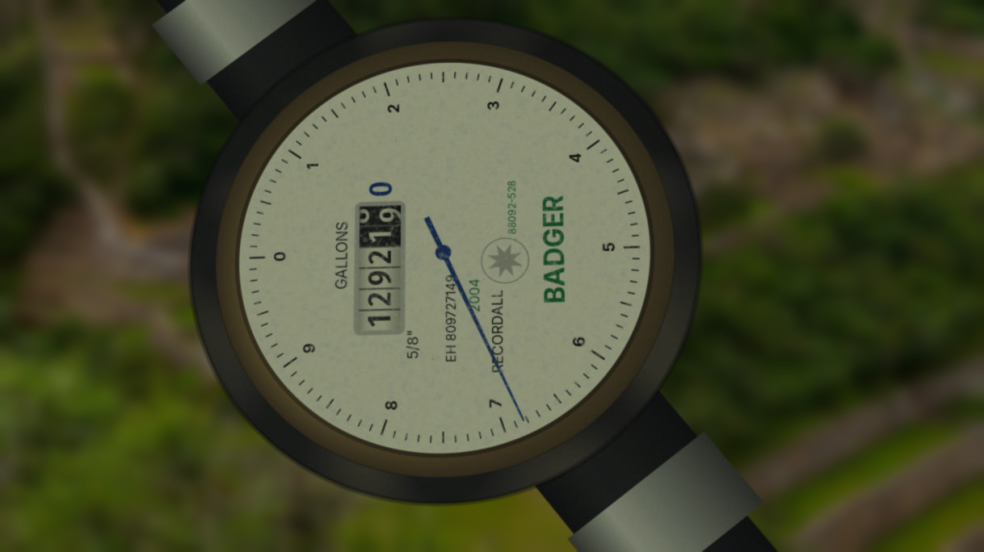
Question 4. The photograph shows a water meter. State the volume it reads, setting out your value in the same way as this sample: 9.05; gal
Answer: 1292186.8; gal
